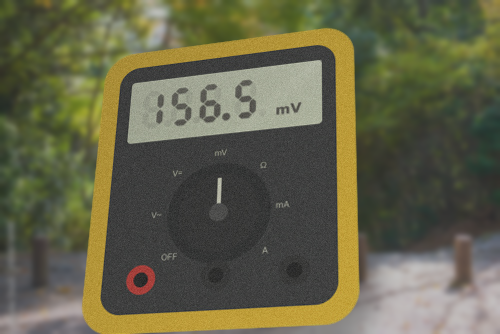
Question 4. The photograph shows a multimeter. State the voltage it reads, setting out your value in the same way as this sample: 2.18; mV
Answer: 156.5; mV
